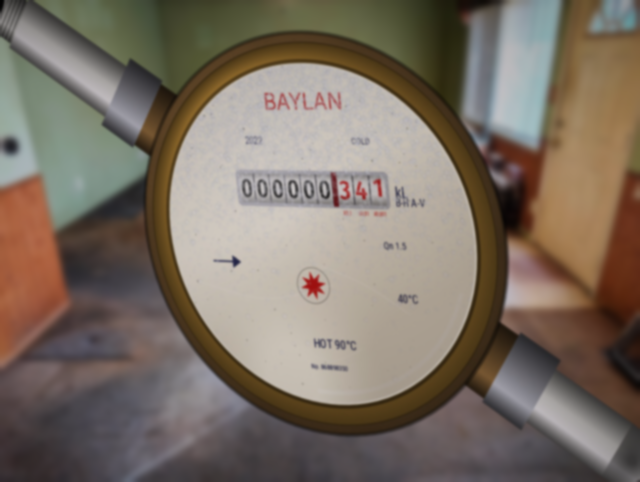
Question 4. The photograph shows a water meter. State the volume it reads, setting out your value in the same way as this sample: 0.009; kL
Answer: 0.341; kL
